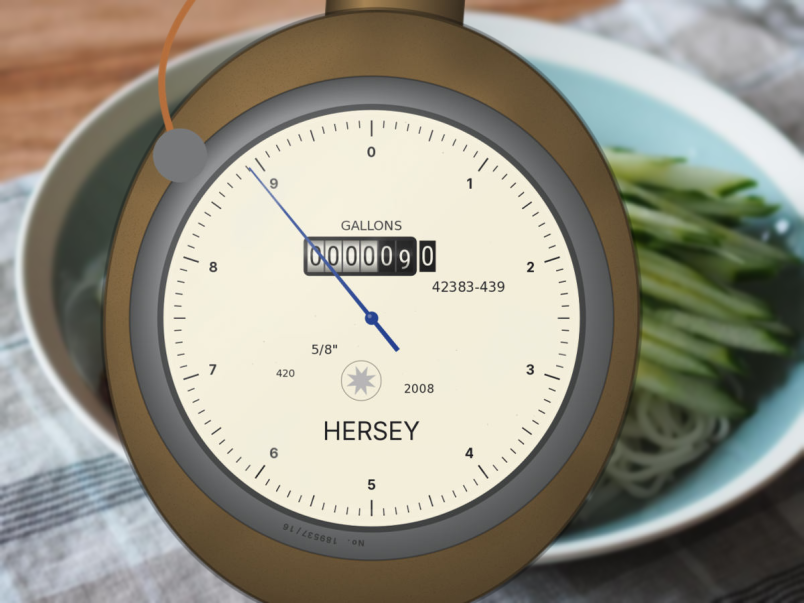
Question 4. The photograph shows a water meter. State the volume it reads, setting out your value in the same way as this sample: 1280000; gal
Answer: 88.9; gal
